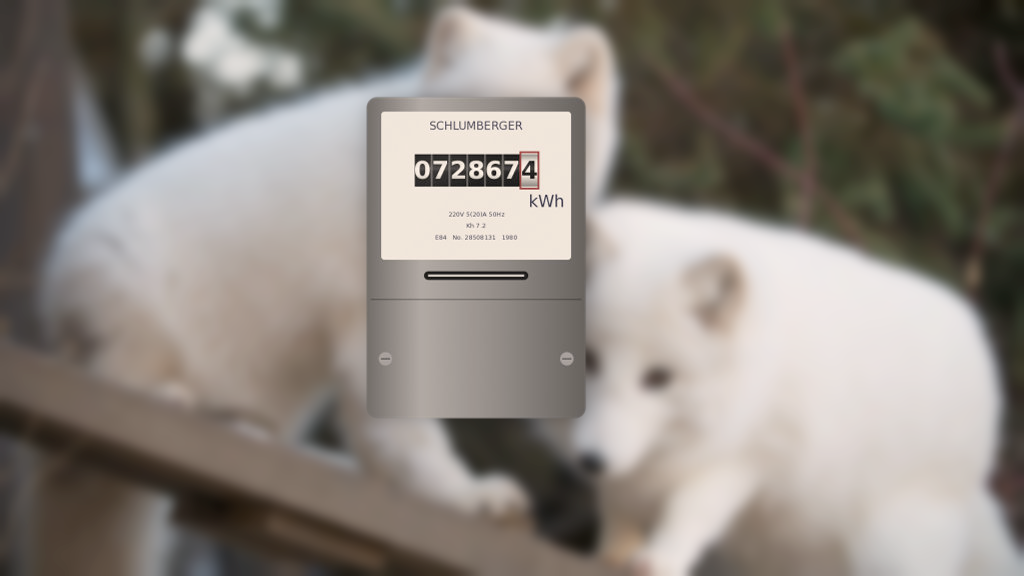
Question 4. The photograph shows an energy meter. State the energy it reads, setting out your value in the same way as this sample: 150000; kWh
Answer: 72867.4; kWh
